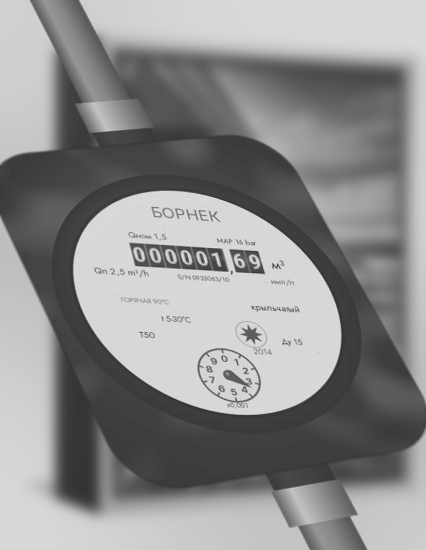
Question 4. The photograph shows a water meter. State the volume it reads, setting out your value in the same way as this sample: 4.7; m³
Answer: 1.693; m³
